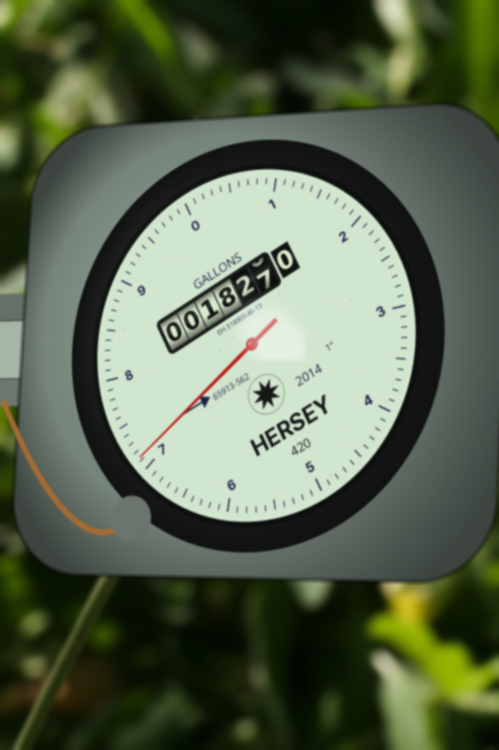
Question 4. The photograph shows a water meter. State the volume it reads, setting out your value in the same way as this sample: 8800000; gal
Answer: 18267.1; gal
